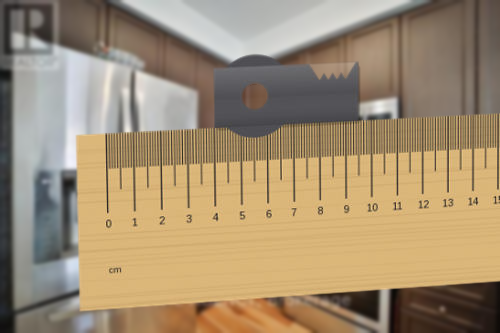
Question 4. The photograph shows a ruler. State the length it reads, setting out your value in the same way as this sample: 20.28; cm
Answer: 5.5; cm
